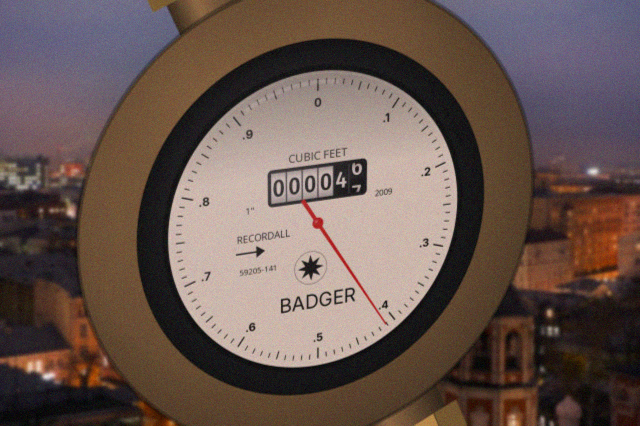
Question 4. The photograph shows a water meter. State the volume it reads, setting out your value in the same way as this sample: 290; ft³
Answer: 46.41; ft³
